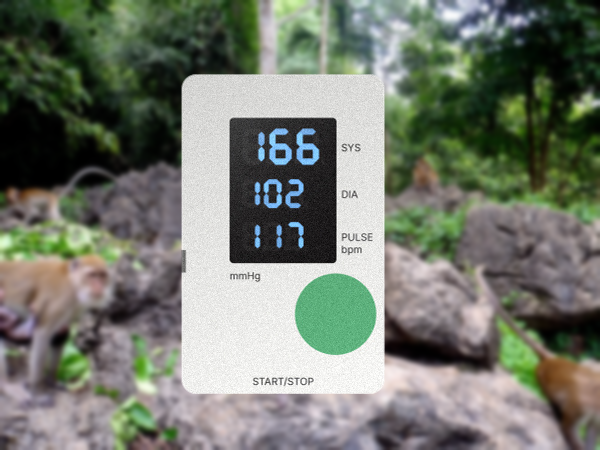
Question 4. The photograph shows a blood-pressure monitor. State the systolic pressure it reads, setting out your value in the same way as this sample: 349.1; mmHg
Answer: 166; mmHg
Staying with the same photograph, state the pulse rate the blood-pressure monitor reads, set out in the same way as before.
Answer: 117; bpm
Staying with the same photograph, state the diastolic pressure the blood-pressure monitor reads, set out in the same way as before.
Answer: 102; mmHg
